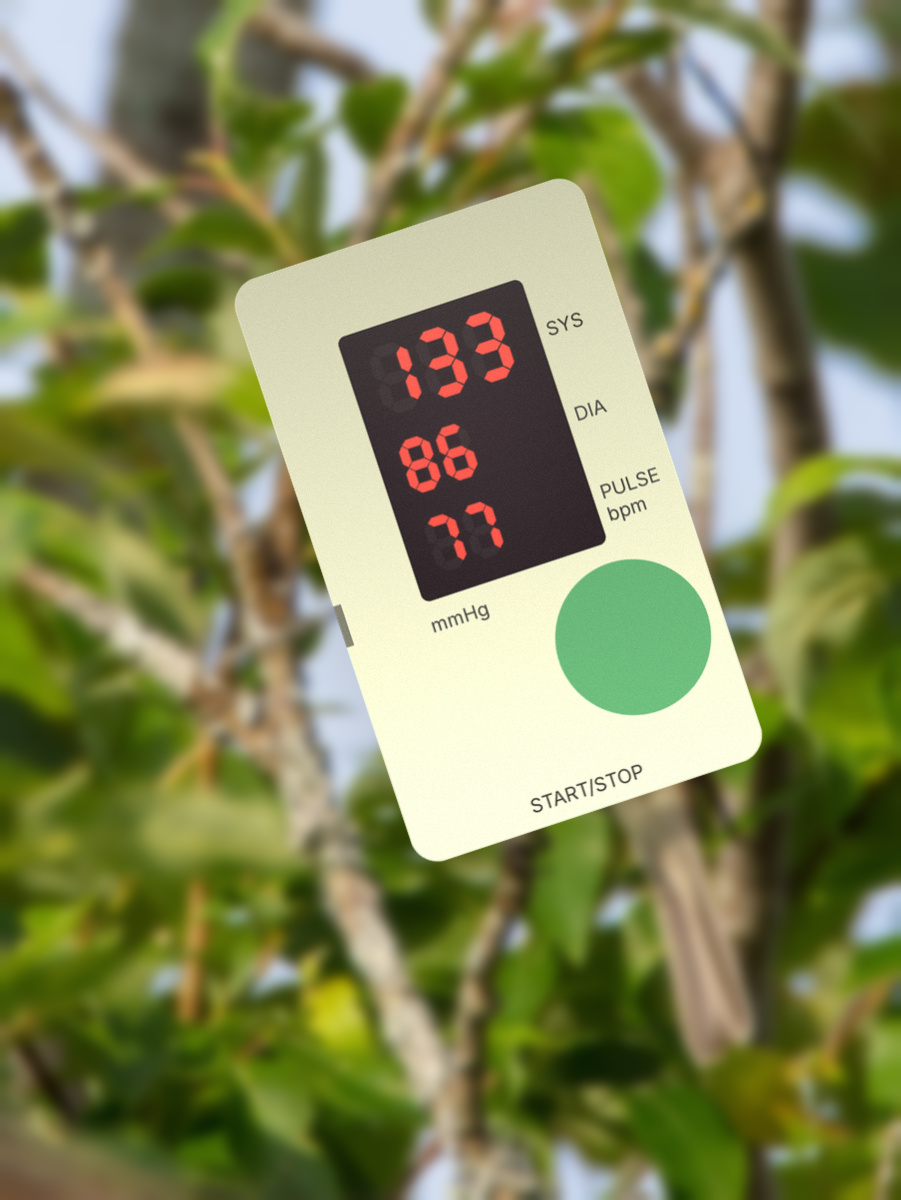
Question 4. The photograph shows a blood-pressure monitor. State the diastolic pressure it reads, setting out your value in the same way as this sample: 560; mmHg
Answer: 86; mmHg
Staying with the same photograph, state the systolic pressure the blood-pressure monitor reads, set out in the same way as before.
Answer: 133; mmHg
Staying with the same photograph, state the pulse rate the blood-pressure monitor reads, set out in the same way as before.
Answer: 77; bpm
